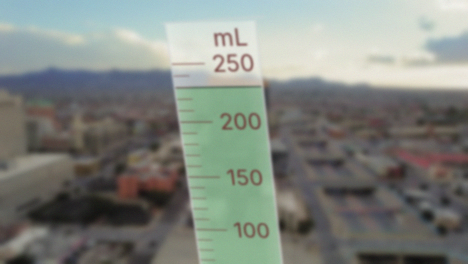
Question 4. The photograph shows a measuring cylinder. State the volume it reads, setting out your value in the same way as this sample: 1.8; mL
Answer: 230; mL
